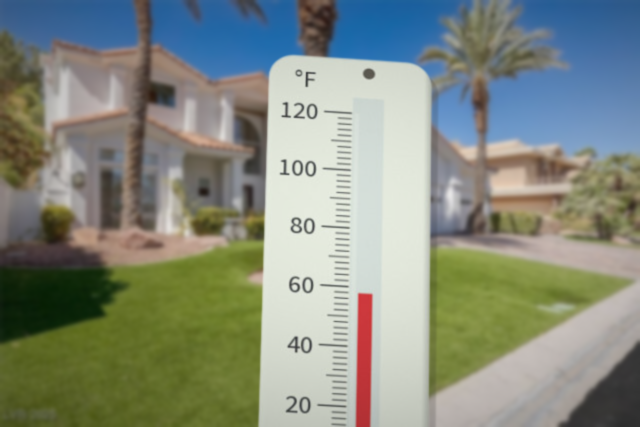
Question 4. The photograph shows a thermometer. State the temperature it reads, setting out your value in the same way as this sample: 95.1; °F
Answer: 58; °F
